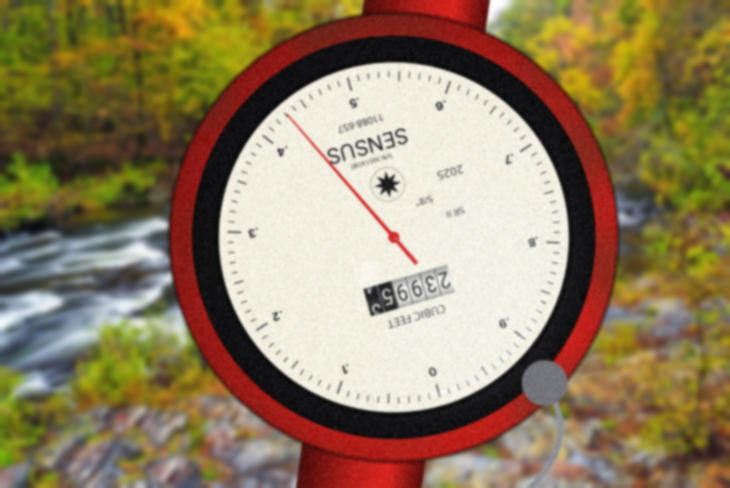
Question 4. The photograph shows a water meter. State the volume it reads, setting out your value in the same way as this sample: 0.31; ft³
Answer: 239953.43; ft³
